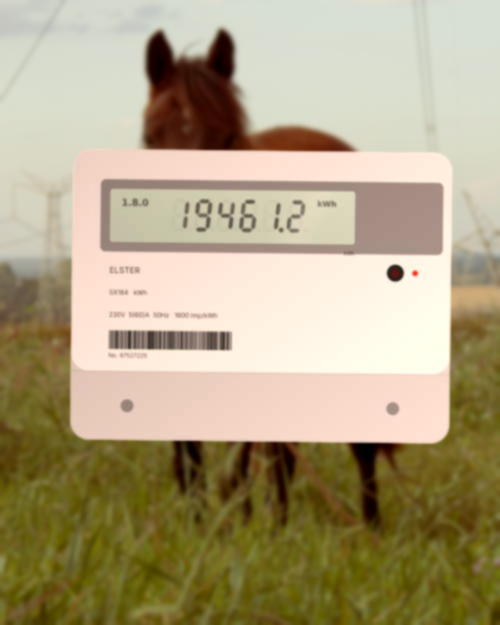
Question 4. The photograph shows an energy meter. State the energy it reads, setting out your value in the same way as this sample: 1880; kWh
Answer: 19461.2; kWh
